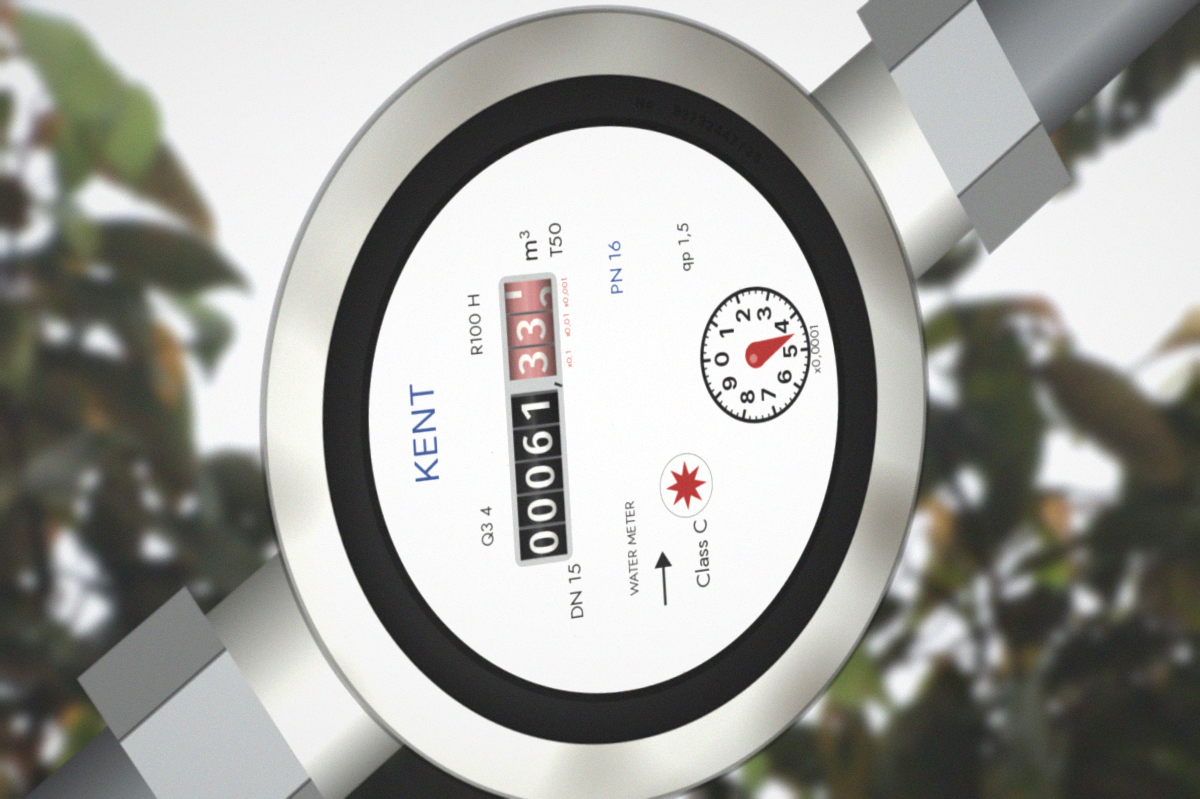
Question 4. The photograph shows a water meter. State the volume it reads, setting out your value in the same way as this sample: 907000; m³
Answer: 61.3314; m³
